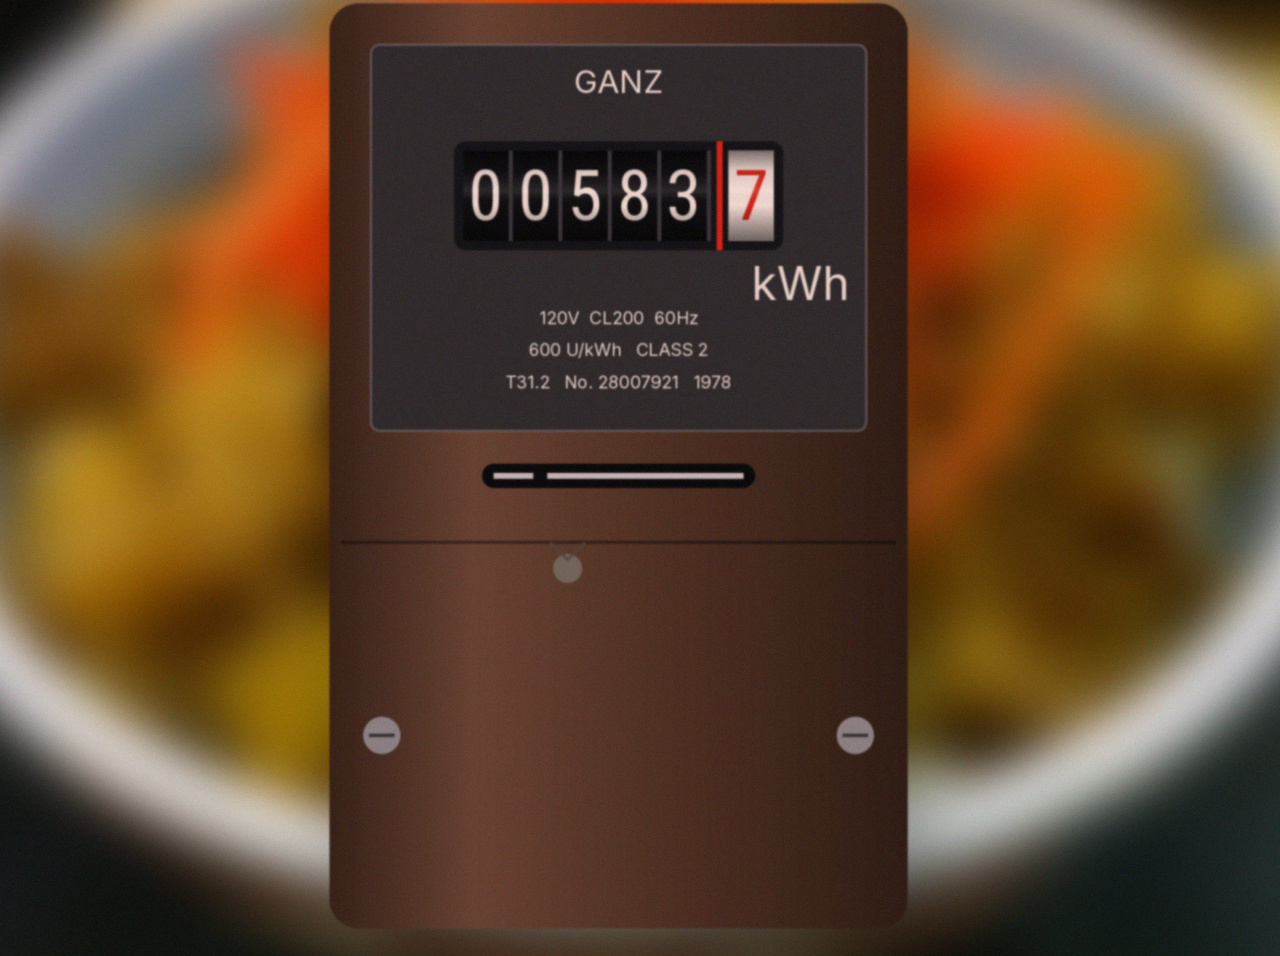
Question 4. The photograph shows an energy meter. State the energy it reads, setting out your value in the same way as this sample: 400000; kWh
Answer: 583.7; kWh
